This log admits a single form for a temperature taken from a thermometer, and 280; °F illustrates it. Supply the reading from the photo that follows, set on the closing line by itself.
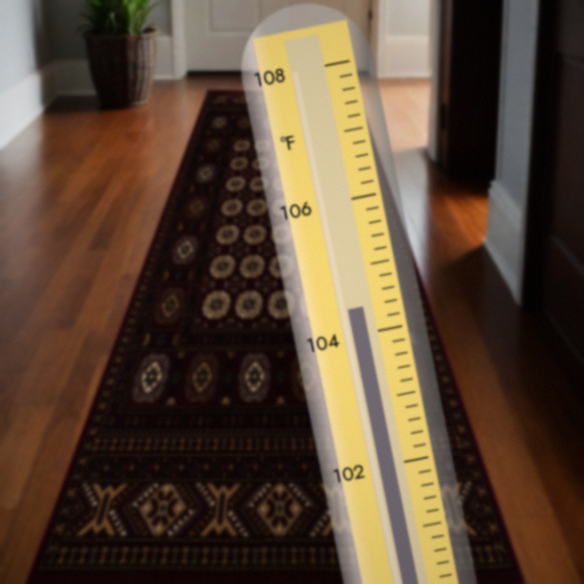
104.4; °F
